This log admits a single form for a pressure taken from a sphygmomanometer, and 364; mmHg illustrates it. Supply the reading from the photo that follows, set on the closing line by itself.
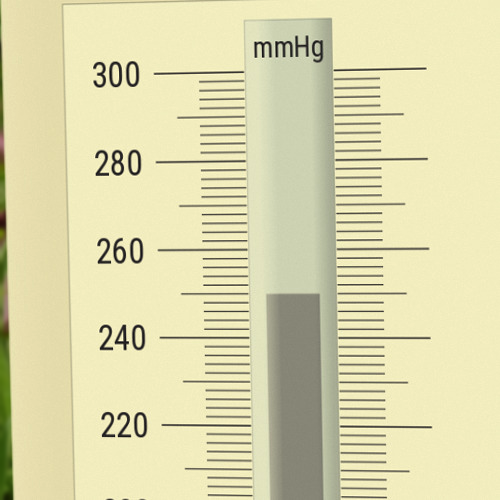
250; mmHg
